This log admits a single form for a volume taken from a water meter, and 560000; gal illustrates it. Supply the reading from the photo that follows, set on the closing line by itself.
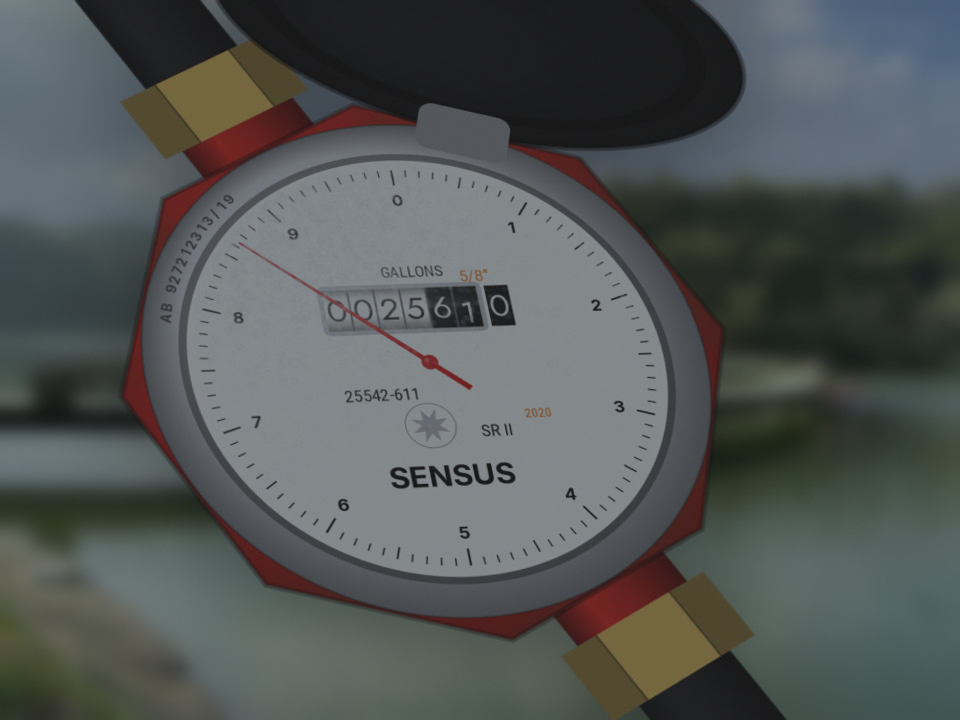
25608.6; gal
